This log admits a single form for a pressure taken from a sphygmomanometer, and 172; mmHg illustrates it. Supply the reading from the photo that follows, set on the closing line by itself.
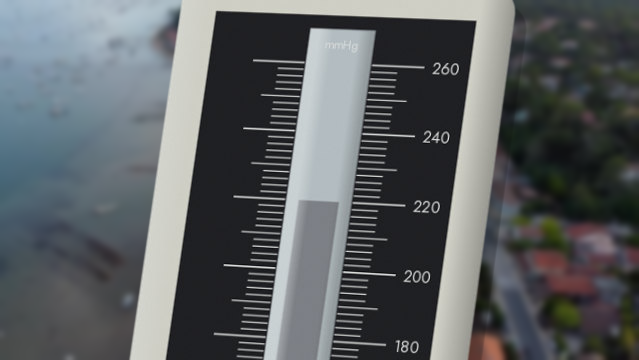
220; mmHg
